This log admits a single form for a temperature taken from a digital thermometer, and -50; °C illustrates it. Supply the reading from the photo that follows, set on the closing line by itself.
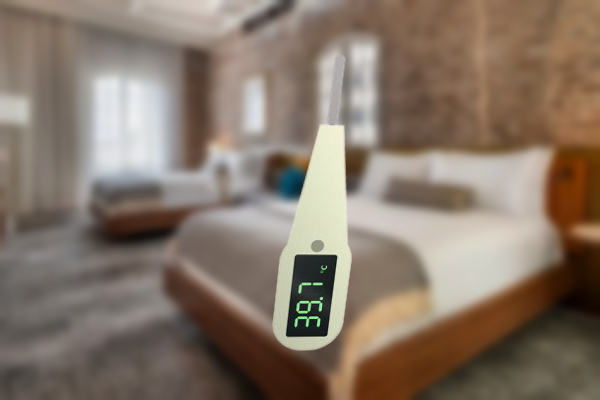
39.7; °C
